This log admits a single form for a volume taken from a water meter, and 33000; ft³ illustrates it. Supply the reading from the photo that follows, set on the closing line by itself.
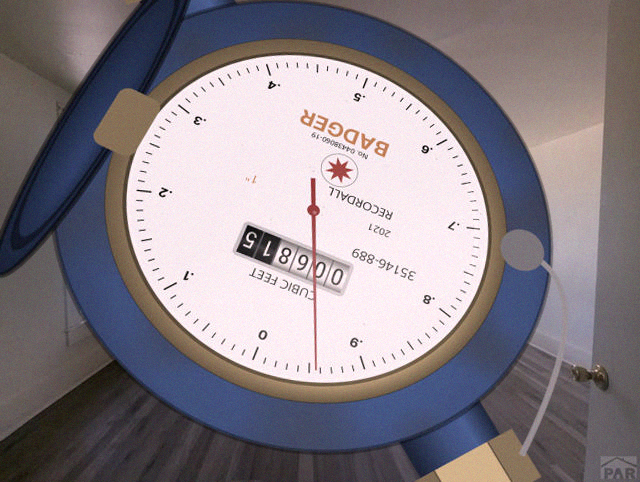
6814.94; ft³
